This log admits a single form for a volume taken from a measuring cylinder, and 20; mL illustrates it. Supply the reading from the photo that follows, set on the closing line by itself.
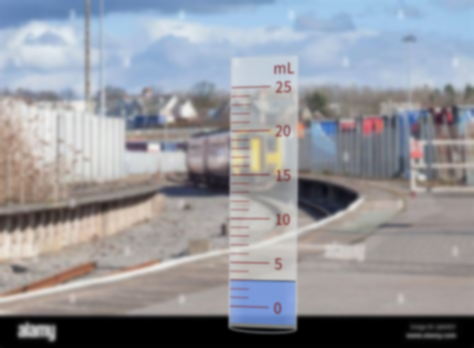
3; mL
